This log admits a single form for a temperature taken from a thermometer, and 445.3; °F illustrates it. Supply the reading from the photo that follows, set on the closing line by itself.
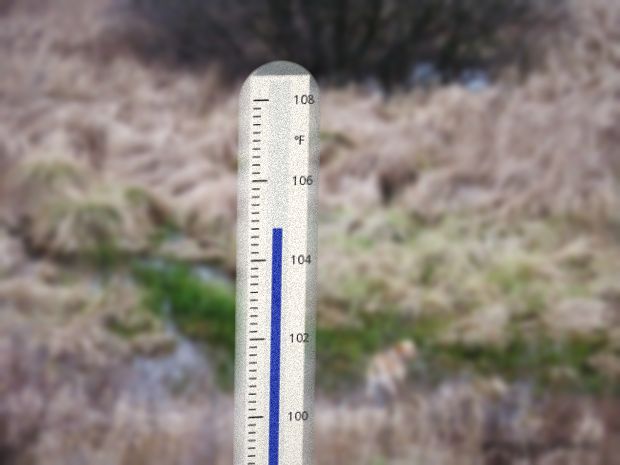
104.8; °F
